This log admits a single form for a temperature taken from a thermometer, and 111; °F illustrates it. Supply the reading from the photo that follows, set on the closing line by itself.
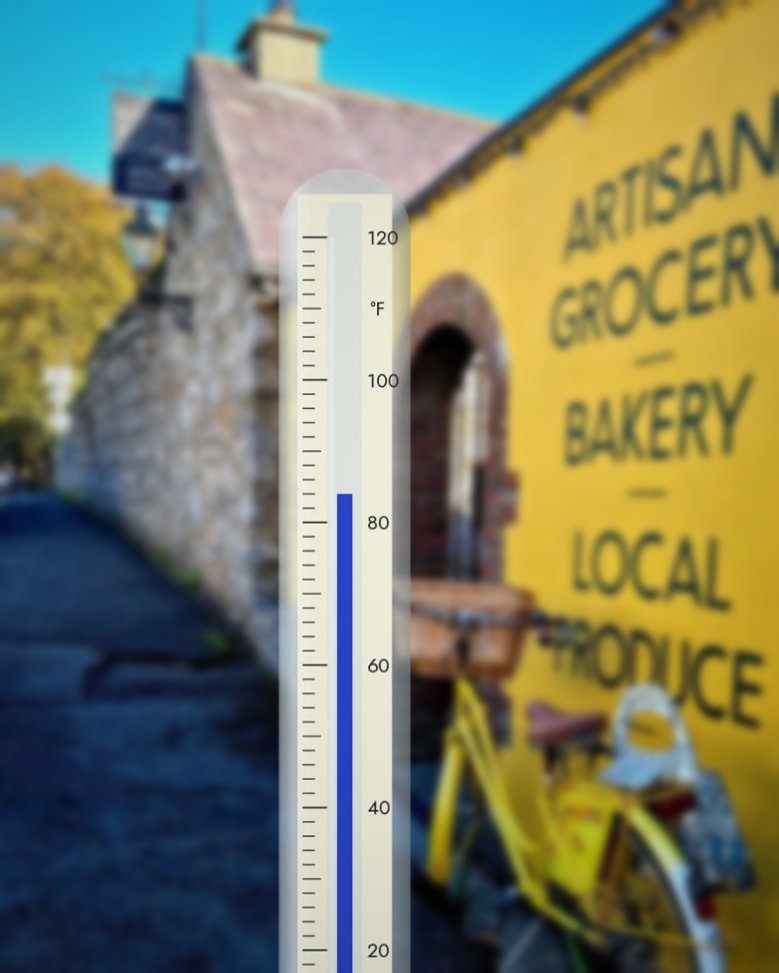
84; °F
